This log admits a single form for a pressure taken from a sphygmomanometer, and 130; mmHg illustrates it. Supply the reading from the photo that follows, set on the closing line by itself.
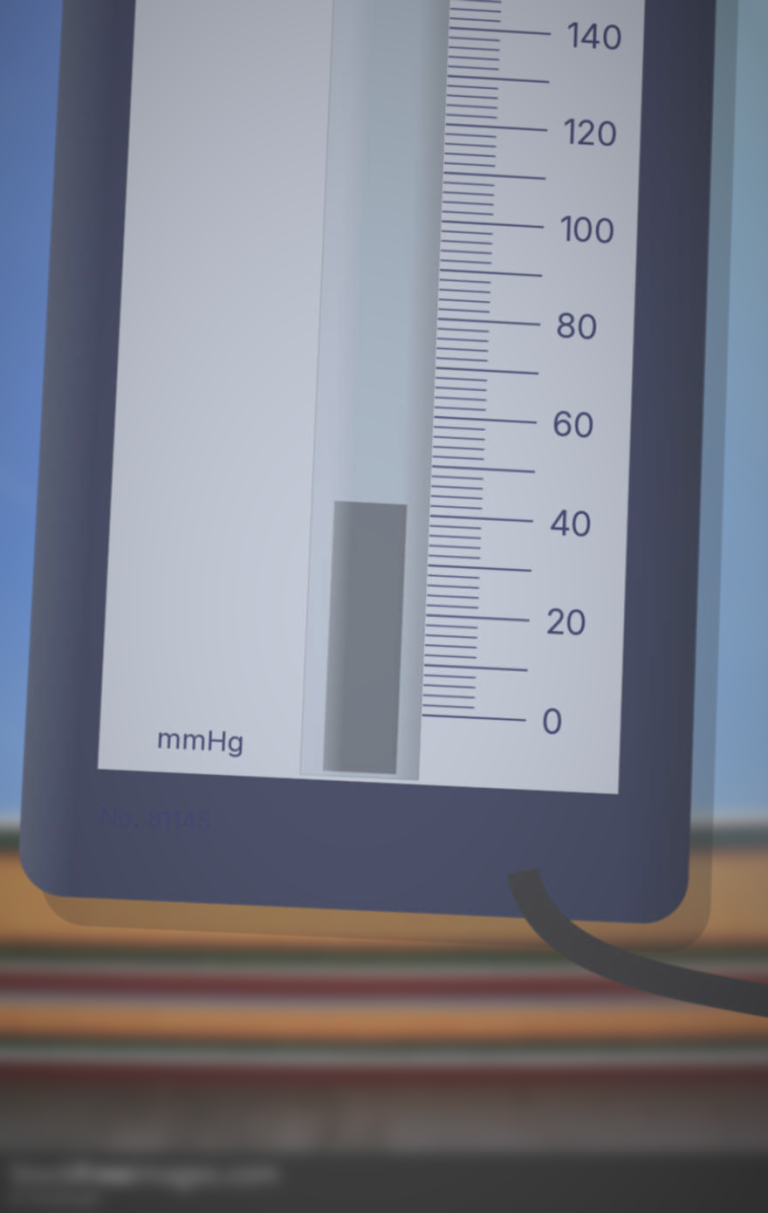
42; mmHg
